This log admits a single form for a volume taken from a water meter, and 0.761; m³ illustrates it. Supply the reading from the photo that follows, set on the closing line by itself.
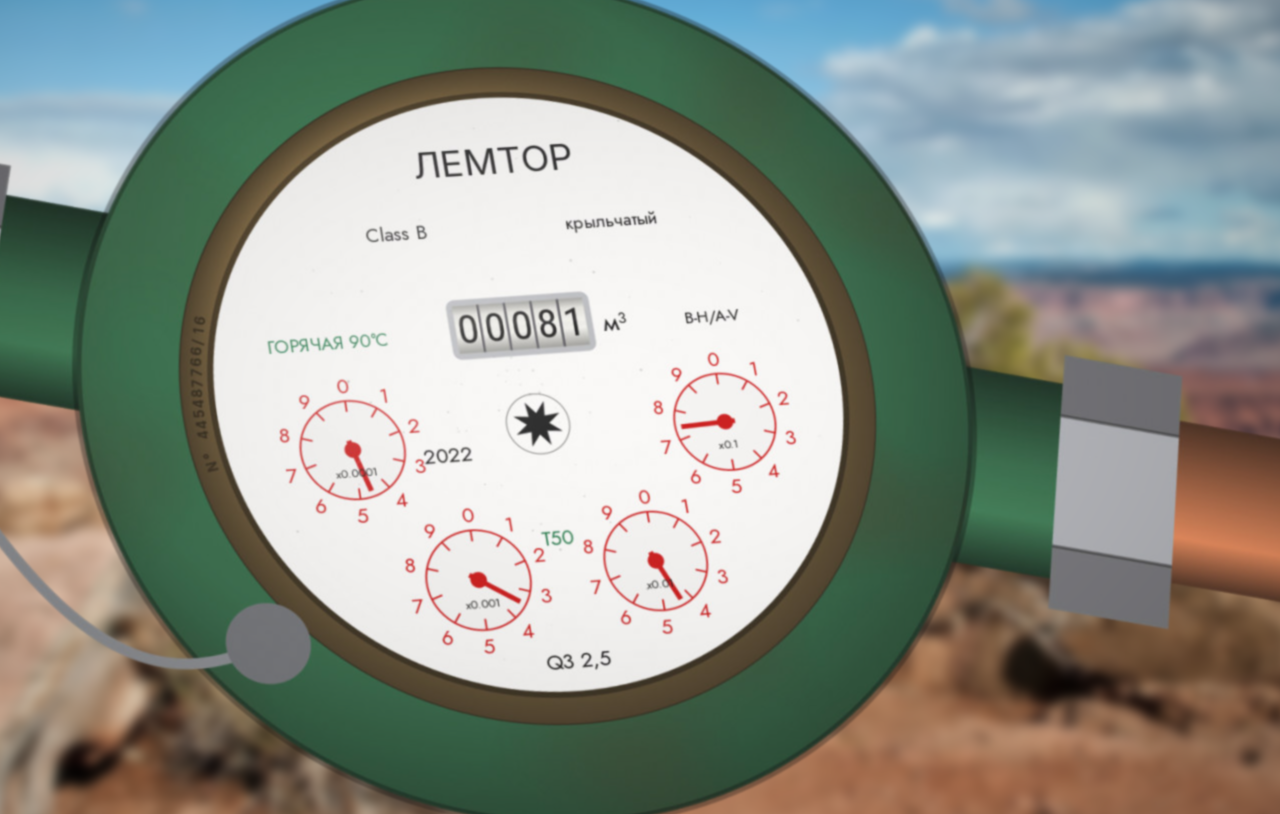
81.7434; m³
